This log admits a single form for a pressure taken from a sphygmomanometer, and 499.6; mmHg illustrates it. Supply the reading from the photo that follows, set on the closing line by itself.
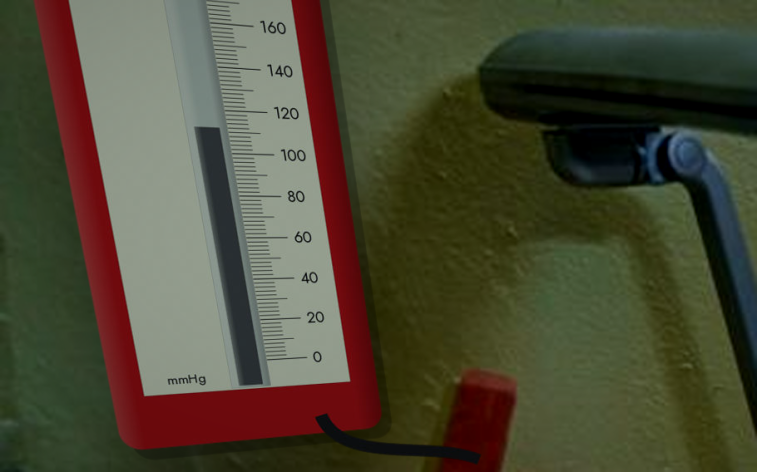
112; mmHg
